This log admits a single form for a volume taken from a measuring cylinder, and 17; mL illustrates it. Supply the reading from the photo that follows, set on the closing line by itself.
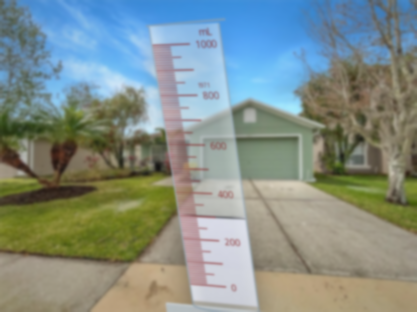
300; mL
